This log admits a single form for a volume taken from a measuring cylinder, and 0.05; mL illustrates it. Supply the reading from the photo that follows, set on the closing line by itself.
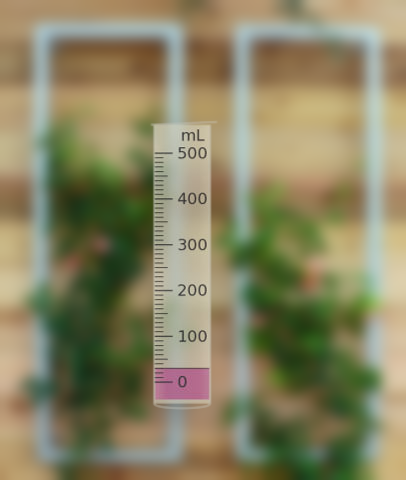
30; mL
